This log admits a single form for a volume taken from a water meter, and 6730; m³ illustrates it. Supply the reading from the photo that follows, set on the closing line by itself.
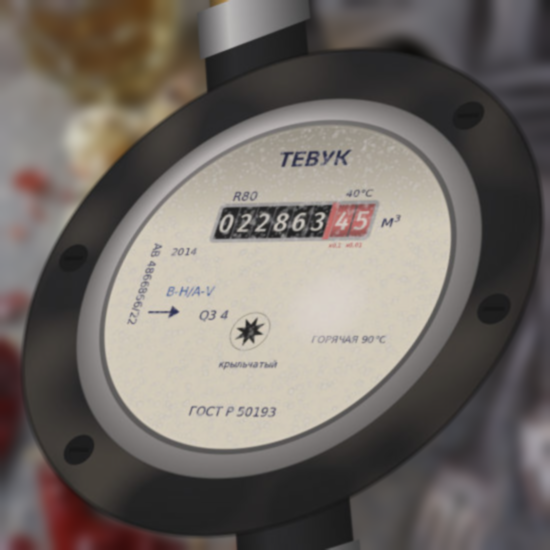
22863.45; m³
